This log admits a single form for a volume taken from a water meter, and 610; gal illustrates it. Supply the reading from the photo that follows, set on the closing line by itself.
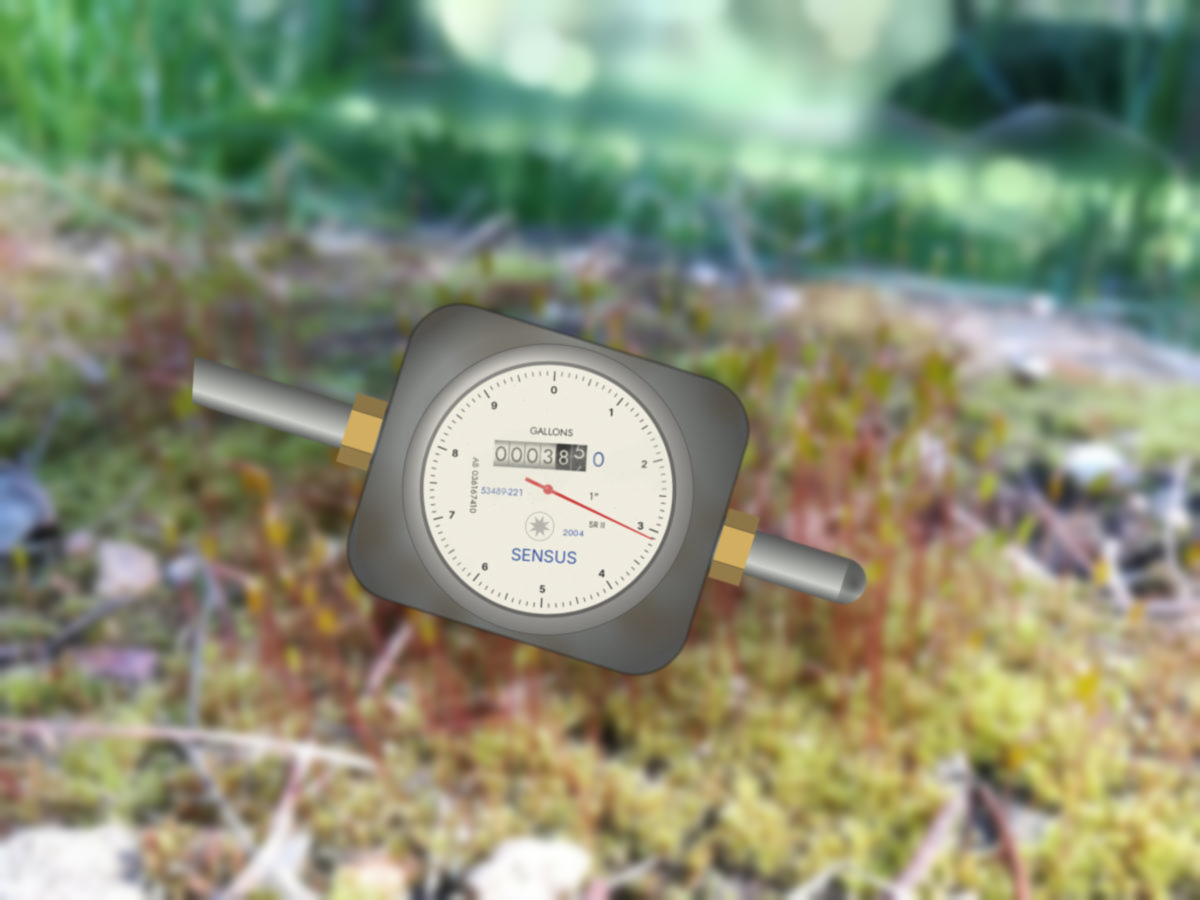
3853.1; gal
